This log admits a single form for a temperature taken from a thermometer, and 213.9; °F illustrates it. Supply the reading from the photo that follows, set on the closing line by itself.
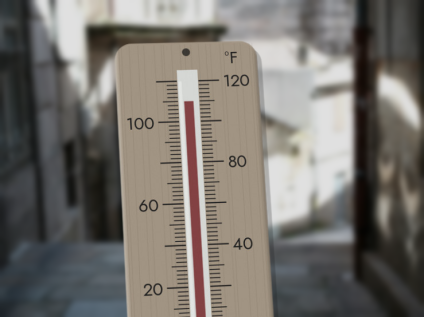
110; °F
